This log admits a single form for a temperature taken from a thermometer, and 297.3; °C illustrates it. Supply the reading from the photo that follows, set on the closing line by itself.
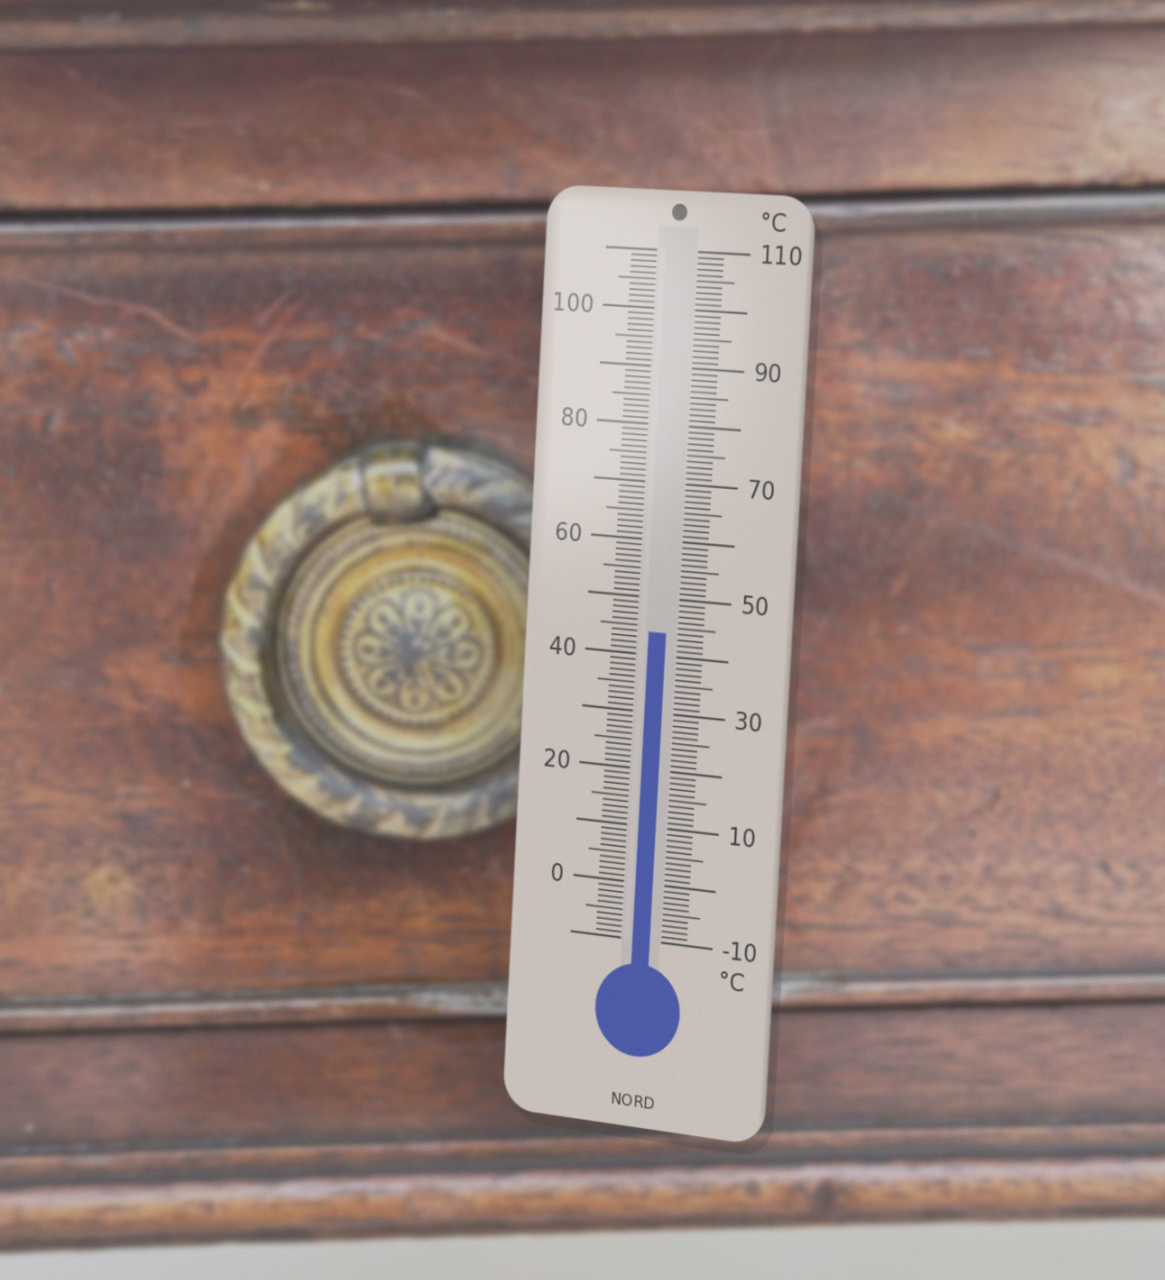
44; °C
